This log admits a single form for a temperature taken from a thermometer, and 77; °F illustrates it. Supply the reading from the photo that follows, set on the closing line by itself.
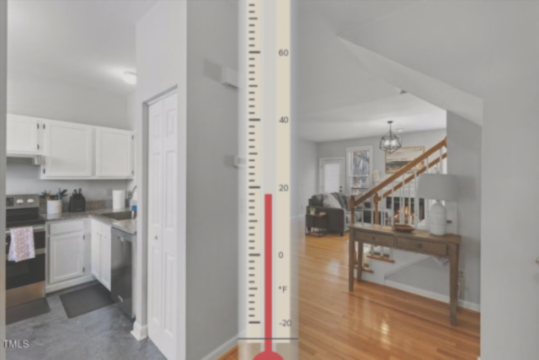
18; °F
